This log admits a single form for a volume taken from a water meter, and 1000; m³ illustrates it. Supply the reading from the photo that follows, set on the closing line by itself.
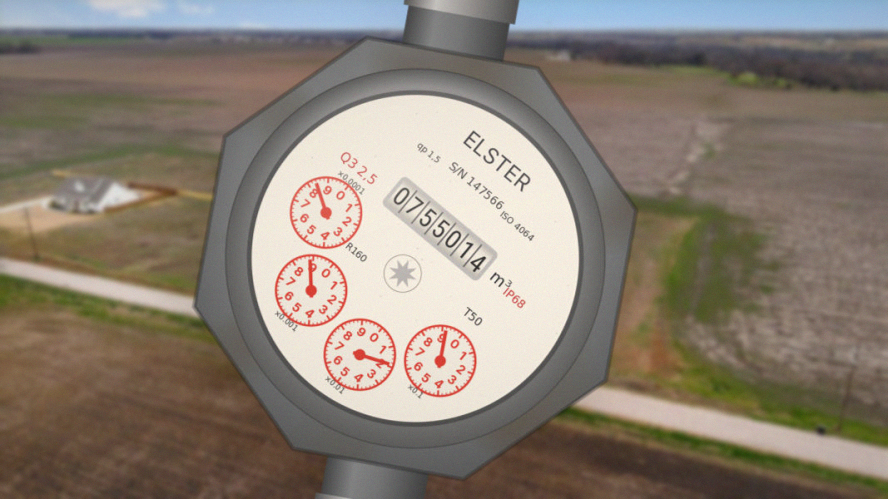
755013.9188; m³
